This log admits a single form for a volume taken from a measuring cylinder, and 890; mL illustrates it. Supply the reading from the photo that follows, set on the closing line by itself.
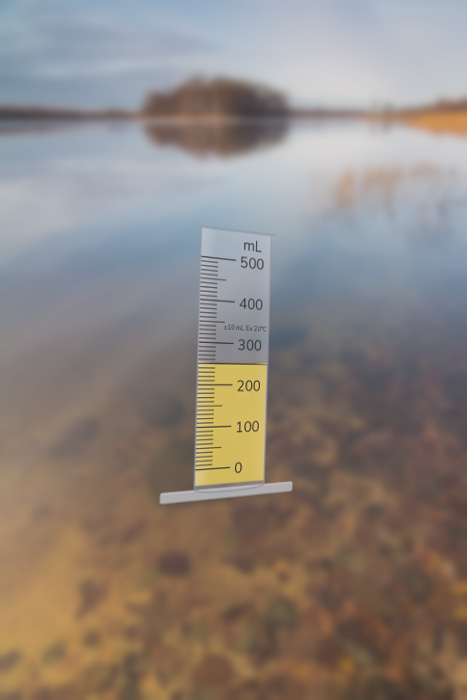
250; mL
